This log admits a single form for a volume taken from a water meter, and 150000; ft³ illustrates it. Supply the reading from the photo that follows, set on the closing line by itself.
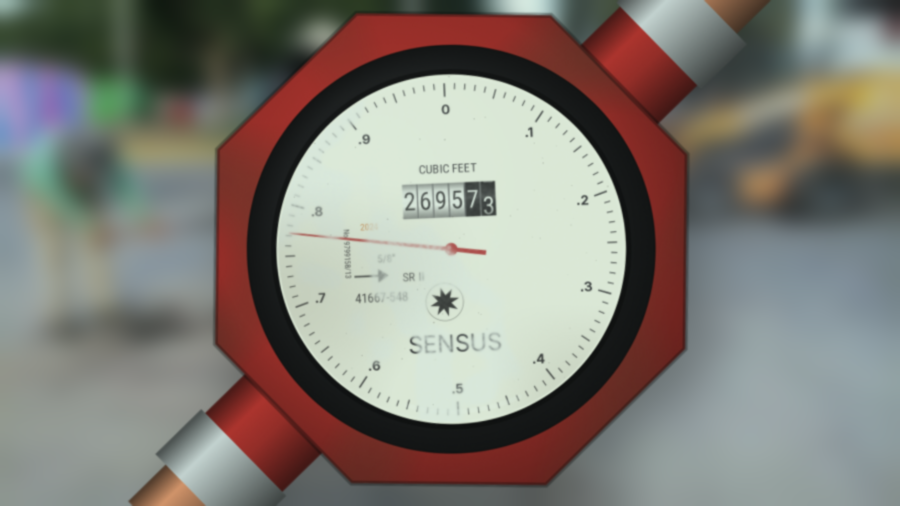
269572.77; ft³
